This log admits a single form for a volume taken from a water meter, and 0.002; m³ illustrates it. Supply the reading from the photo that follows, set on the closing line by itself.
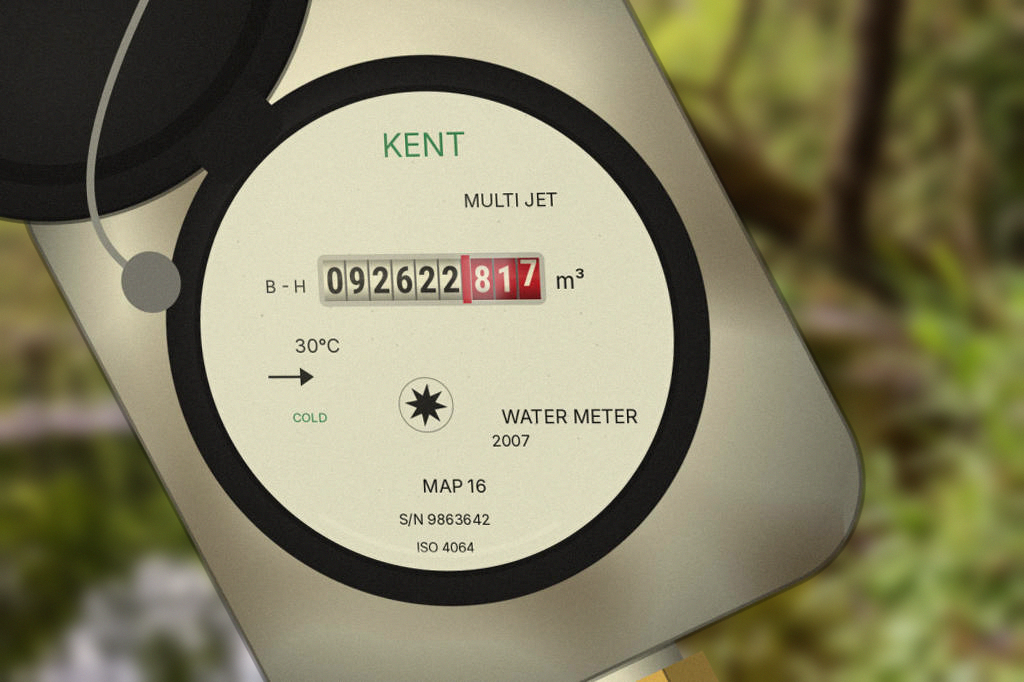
92622.817; m³
